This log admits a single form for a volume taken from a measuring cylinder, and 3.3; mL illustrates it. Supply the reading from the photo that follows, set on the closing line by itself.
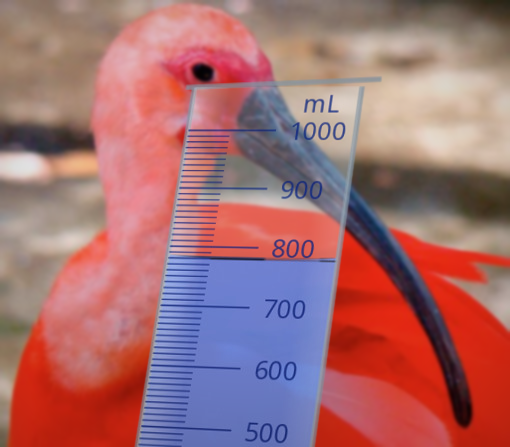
780; mL
